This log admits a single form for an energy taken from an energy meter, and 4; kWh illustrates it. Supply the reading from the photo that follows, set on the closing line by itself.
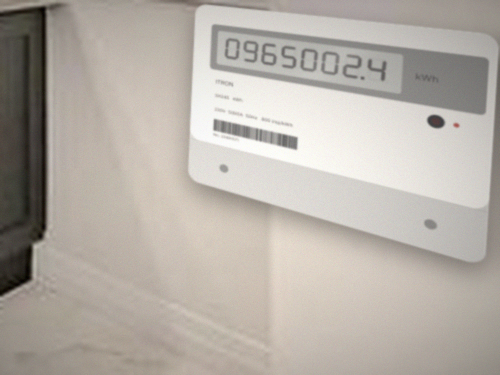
965002.4; kWh
